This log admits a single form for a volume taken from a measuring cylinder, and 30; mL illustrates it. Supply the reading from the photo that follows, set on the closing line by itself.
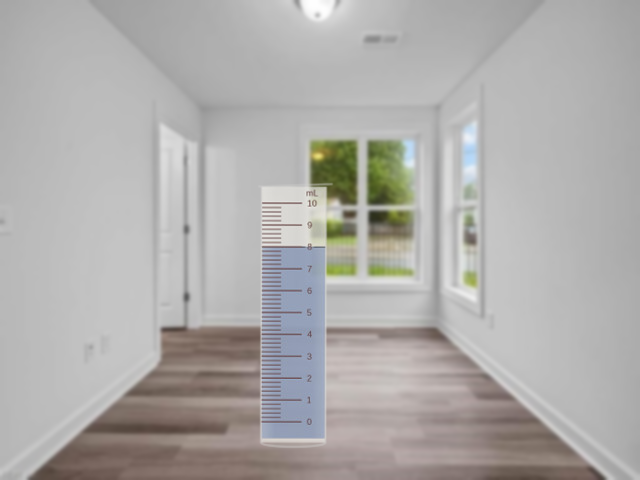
8; mL
